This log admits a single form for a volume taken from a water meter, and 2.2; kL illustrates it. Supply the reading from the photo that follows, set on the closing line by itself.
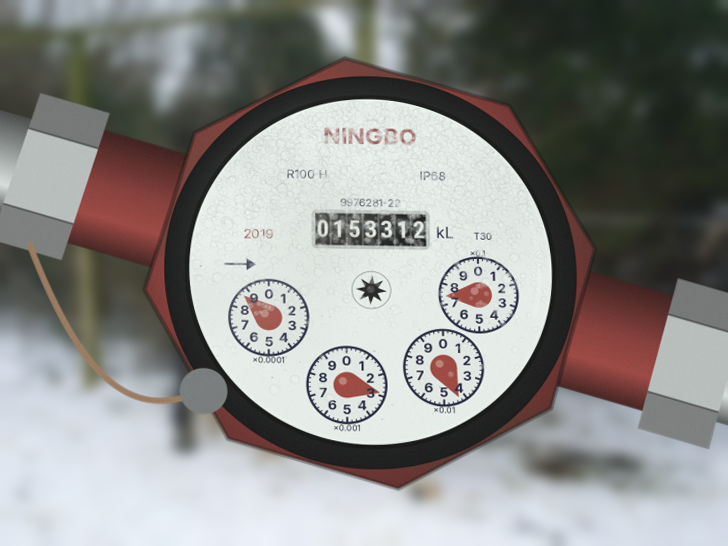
153312.7428; kL
